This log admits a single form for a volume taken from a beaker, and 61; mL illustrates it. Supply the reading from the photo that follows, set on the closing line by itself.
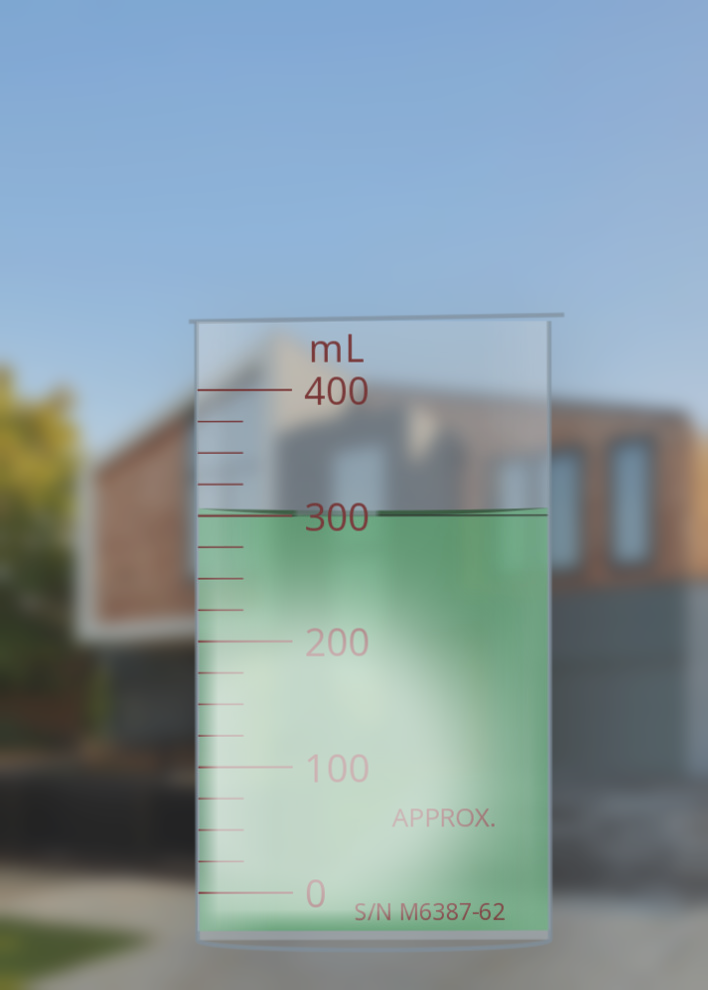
300; mL
